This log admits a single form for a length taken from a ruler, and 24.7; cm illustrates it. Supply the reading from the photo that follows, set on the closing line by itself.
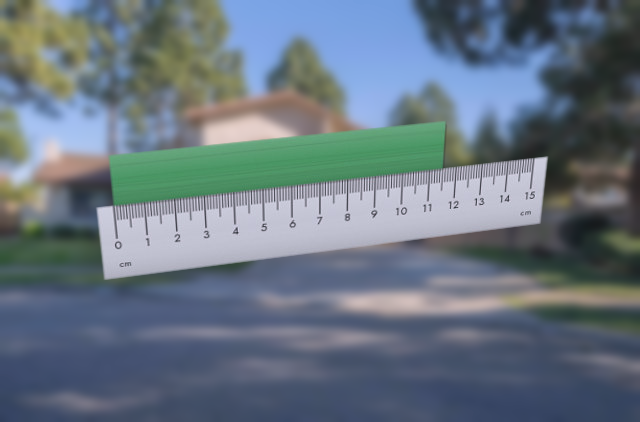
11.5; cm
